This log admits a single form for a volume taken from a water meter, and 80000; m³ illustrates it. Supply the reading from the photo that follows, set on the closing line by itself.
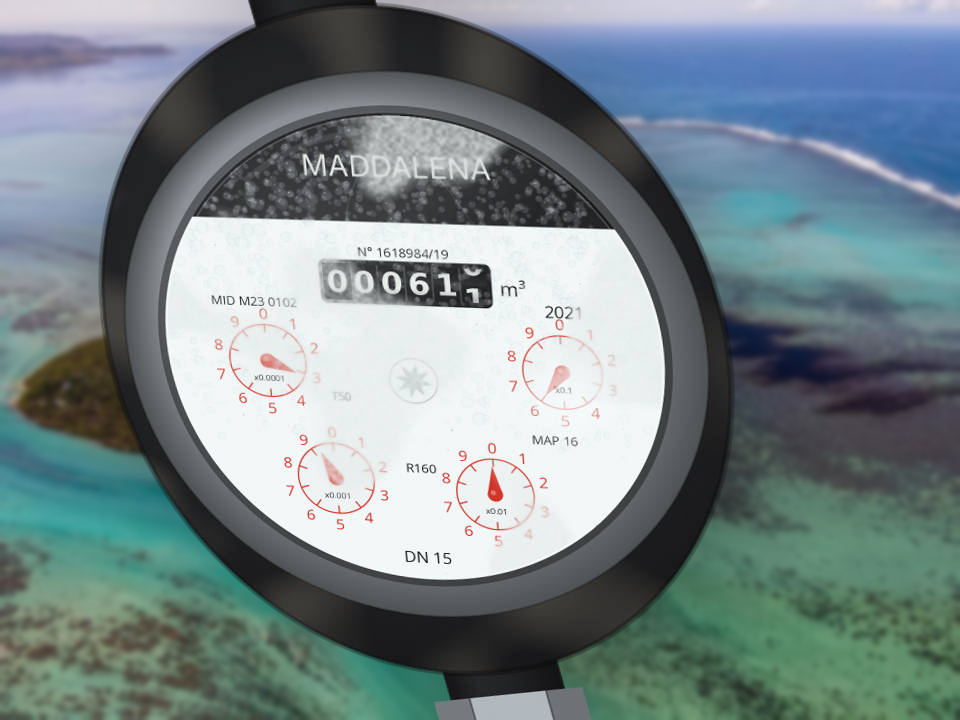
610.5993; m³
